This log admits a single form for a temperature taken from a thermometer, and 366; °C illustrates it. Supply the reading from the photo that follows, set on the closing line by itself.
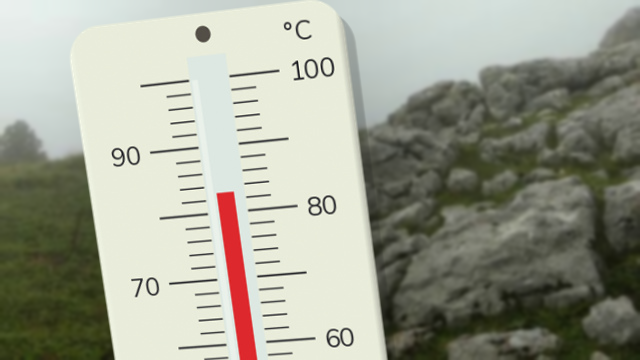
83; °C
